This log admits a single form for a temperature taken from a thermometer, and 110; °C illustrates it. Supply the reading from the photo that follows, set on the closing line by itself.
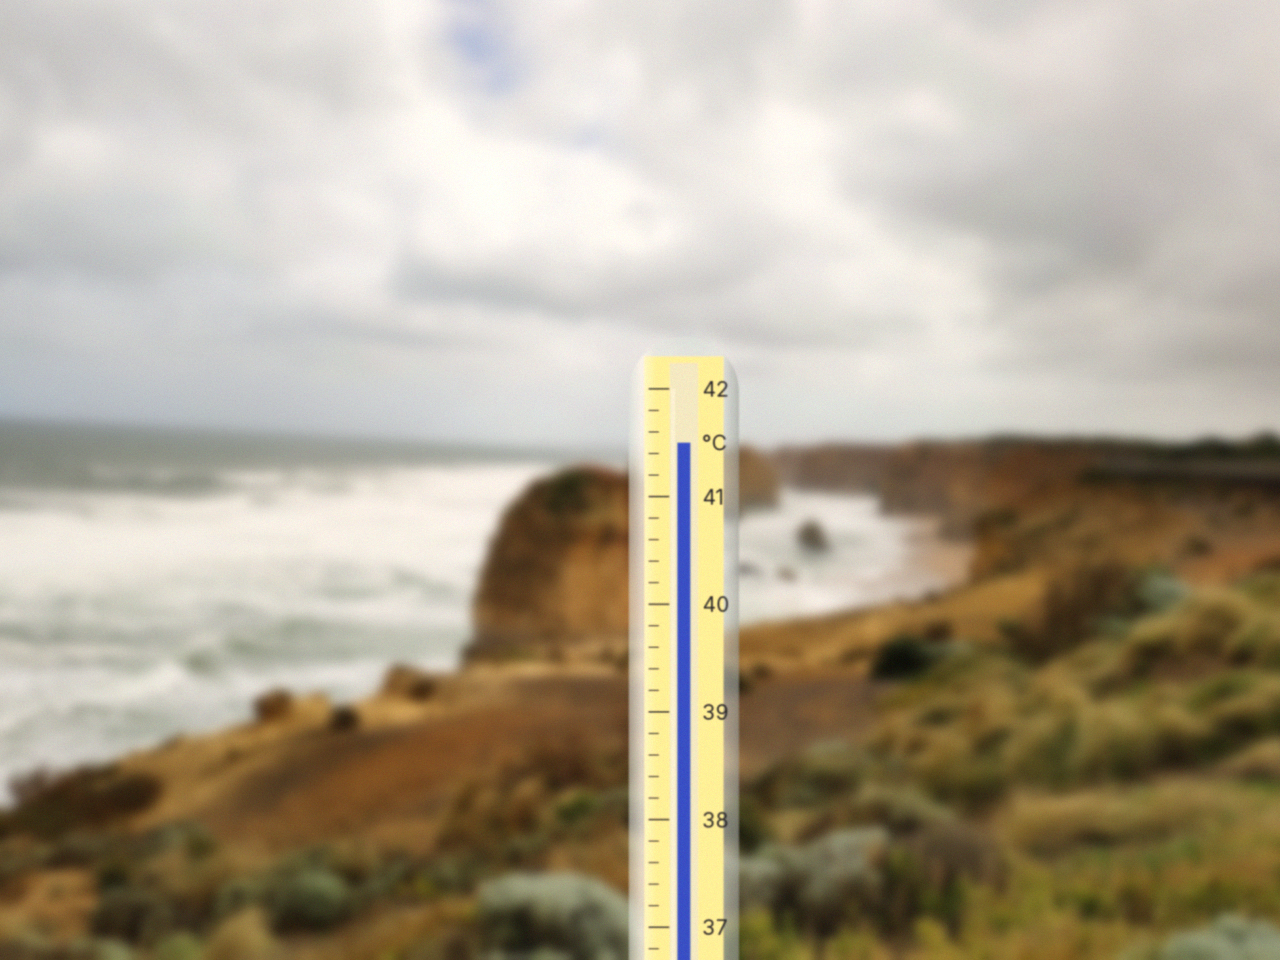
41.5; °C
